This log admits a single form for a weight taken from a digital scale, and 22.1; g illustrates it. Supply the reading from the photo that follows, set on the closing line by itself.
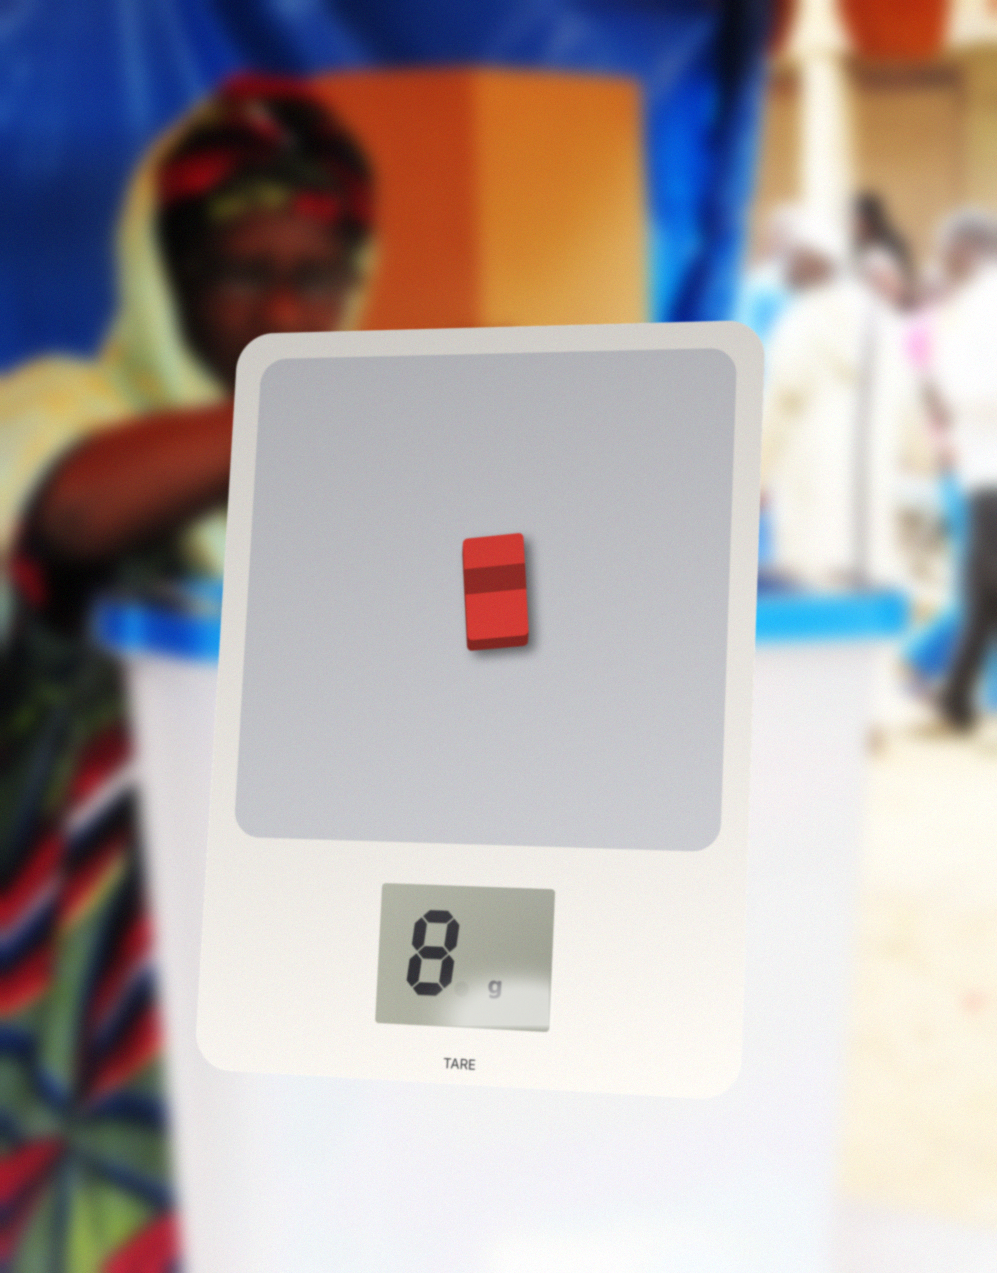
8; g
